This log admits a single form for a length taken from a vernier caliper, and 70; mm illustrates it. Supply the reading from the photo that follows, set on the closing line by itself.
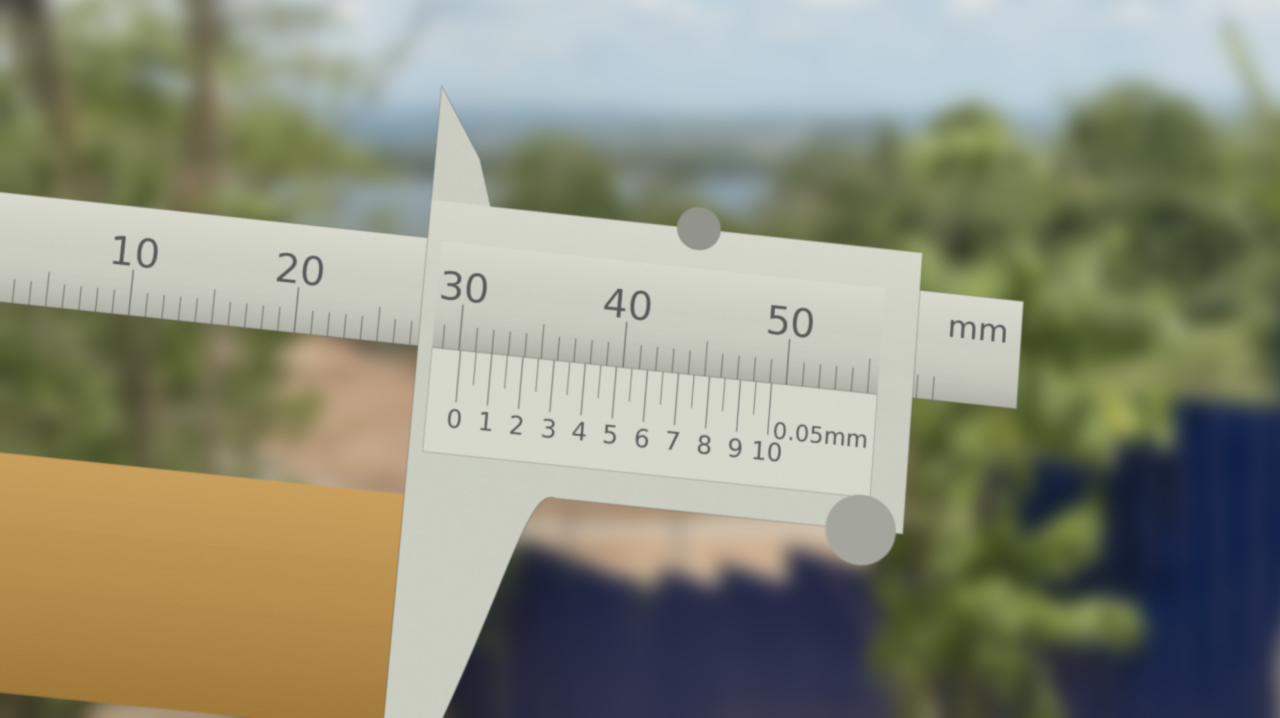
30.1; mm
